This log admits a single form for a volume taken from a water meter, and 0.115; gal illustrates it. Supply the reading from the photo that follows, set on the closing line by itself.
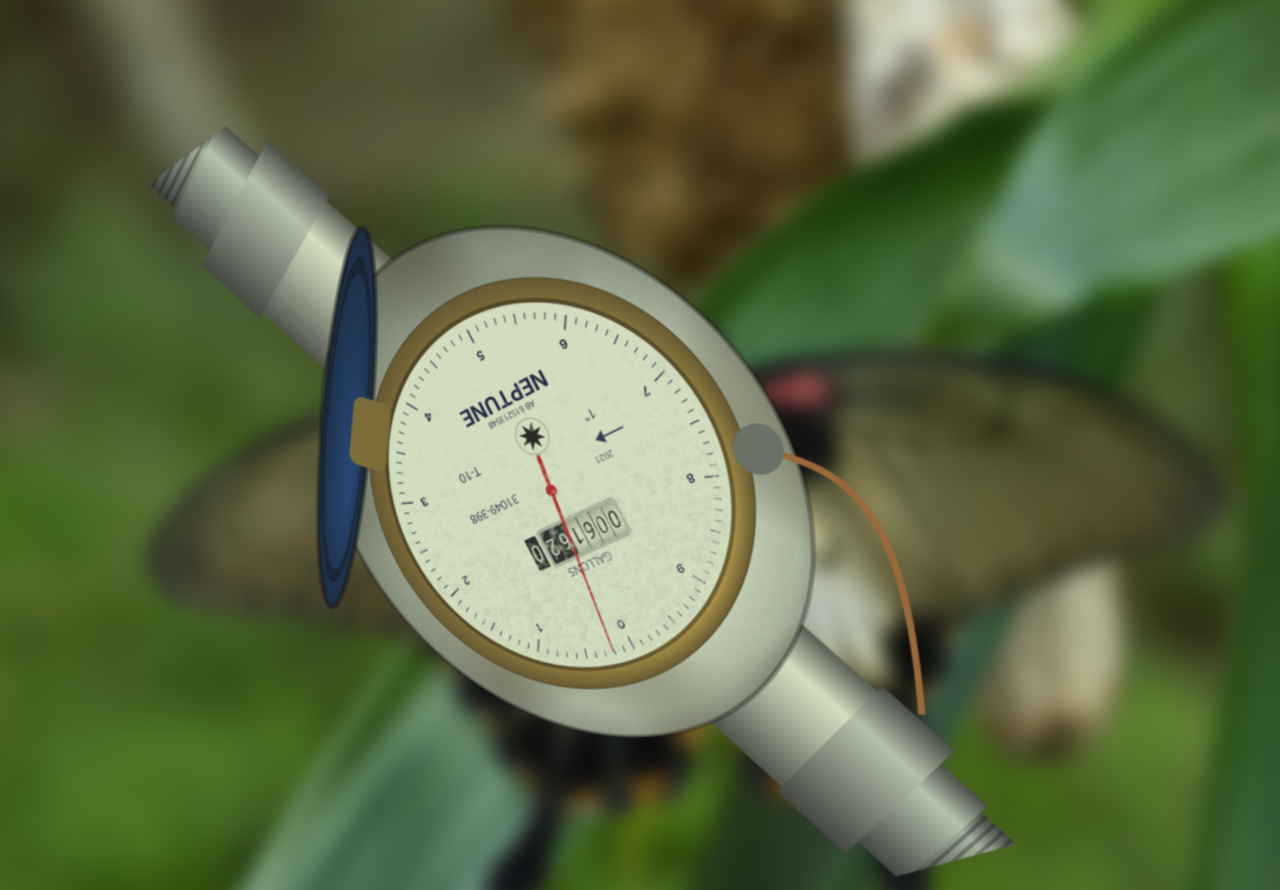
61620.2; gal
